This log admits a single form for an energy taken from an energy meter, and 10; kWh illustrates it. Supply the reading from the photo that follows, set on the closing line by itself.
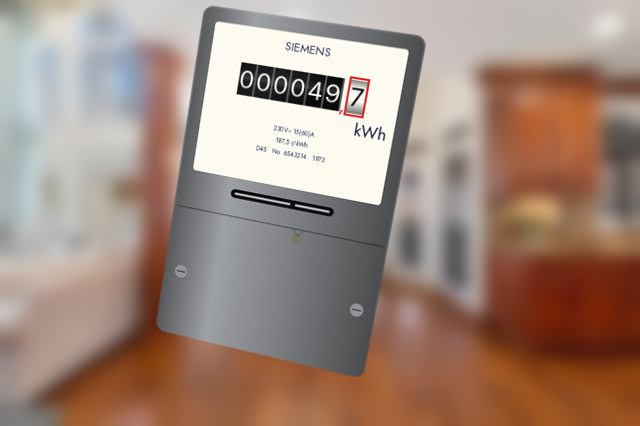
49.7; kWh
